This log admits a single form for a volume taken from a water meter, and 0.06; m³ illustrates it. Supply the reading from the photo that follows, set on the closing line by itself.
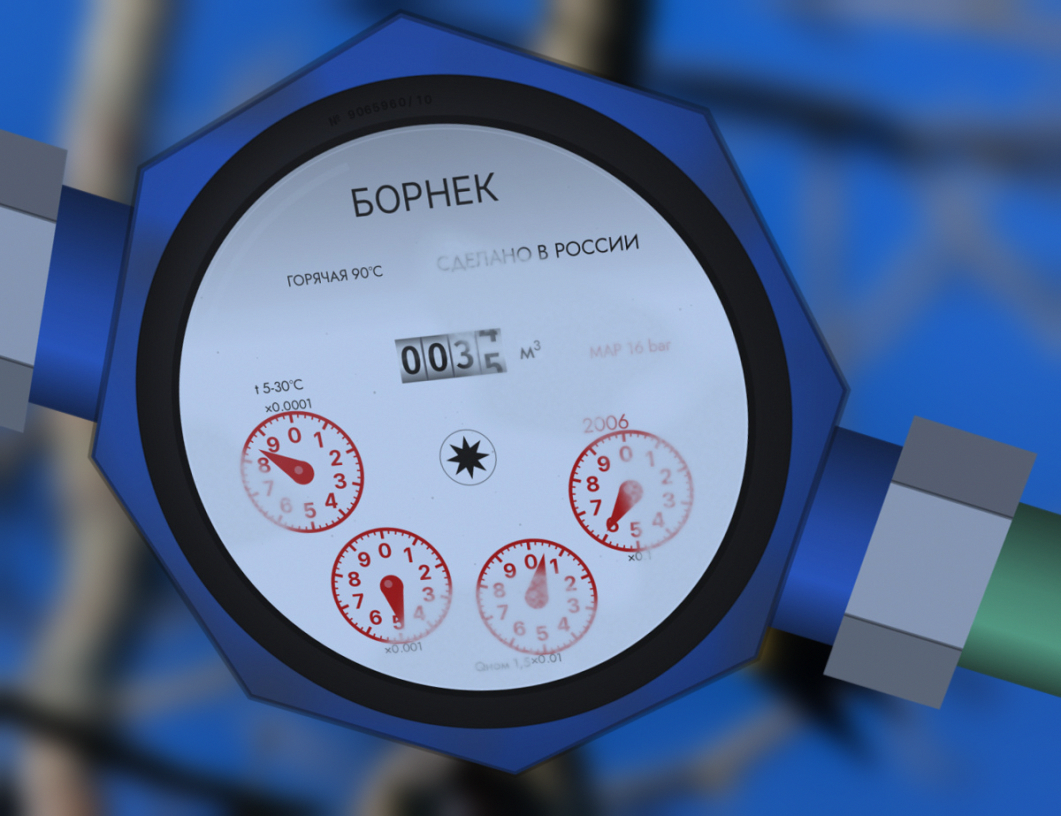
34.6048; m³
